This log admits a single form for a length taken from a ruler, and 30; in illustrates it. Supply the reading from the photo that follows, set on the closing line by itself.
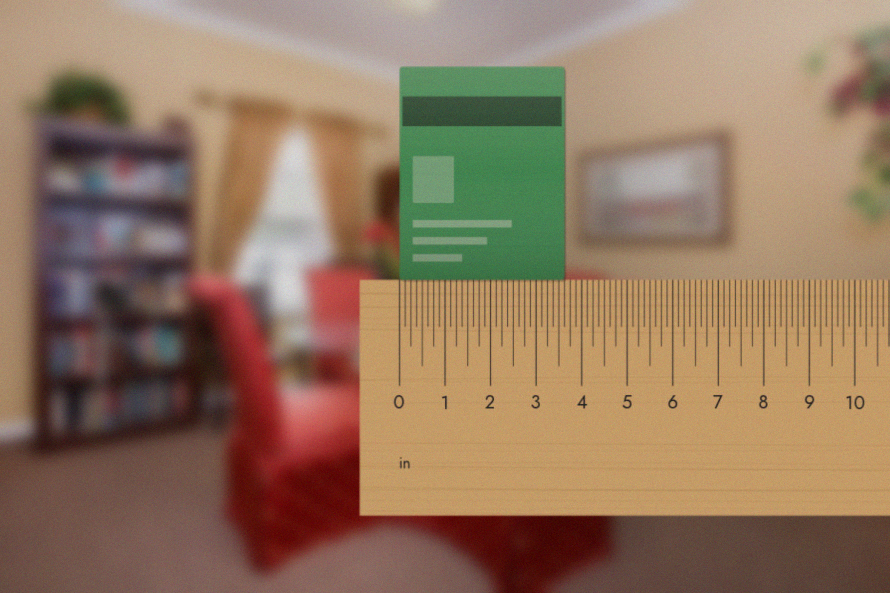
3.625; in
